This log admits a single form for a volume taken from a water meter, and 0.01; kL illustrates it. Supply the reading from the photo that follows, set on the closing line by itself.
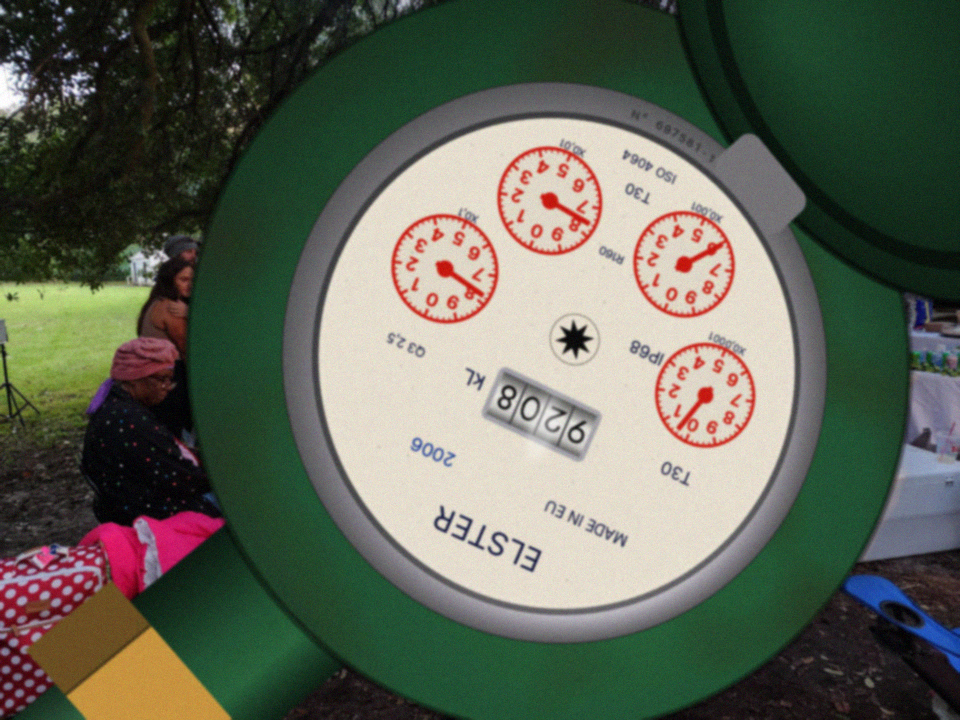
9208.7760; kL
